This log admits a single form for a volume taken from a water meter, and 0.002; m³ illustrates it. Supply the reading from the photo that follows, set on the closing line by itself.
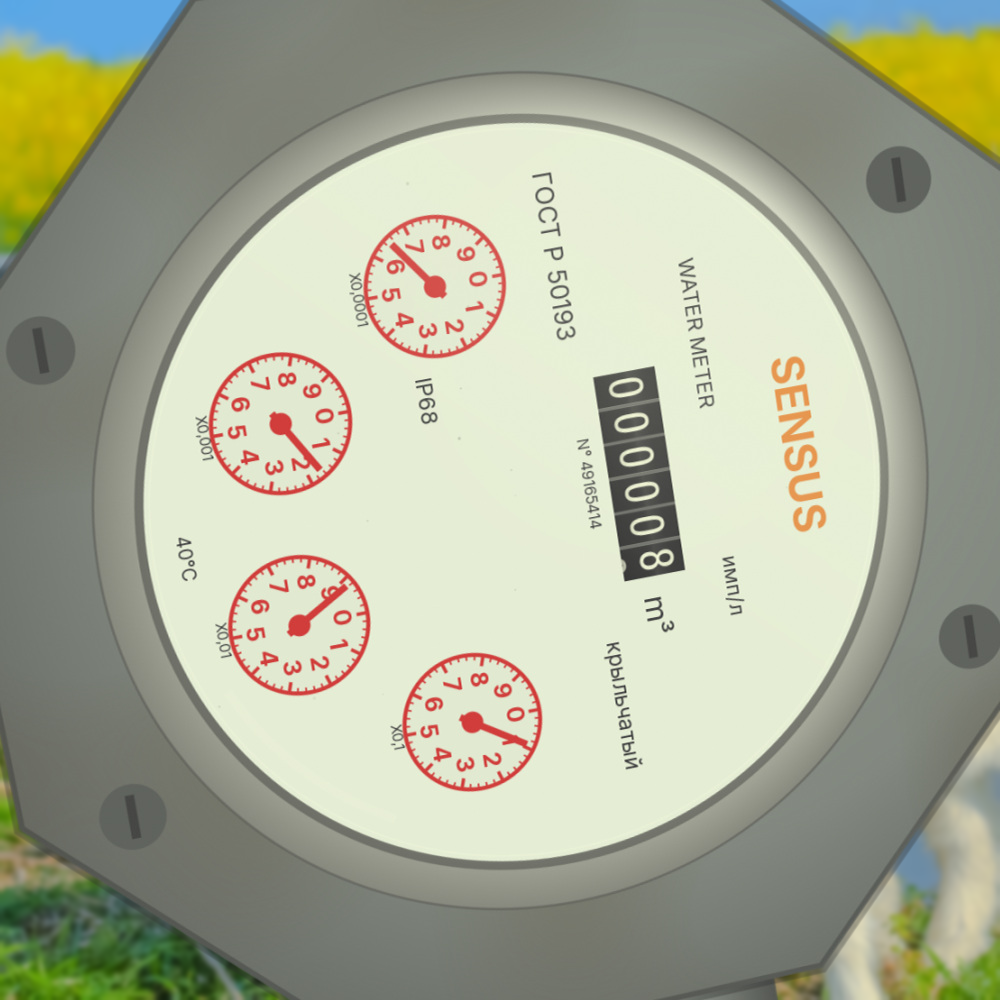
8.0916; m³
